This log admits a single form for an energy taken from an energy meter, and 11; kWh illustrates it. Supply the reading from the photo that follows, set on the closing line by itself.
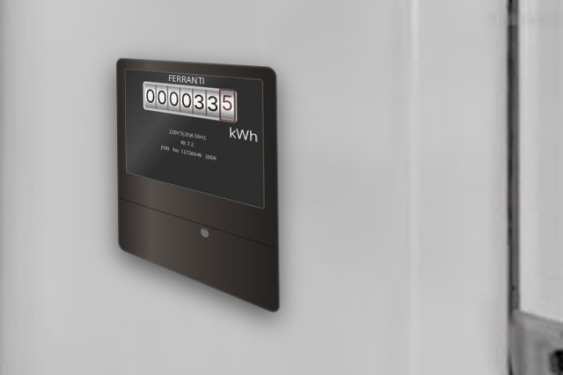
33.5; kWh
